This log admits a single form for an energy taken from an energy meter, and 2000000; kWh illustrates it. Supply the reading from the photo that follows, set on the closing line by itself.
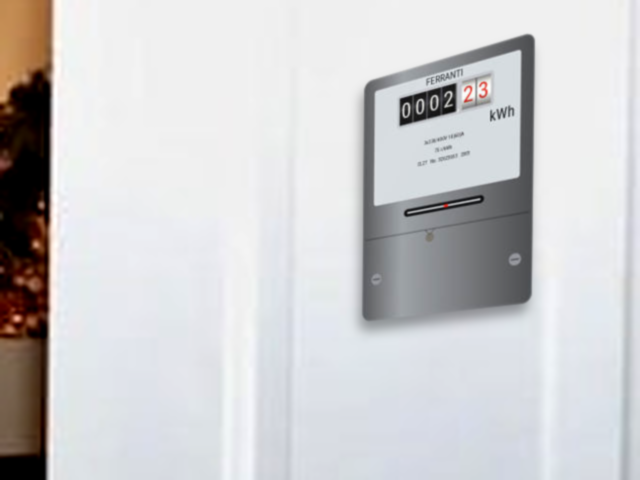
2.23; kWh
